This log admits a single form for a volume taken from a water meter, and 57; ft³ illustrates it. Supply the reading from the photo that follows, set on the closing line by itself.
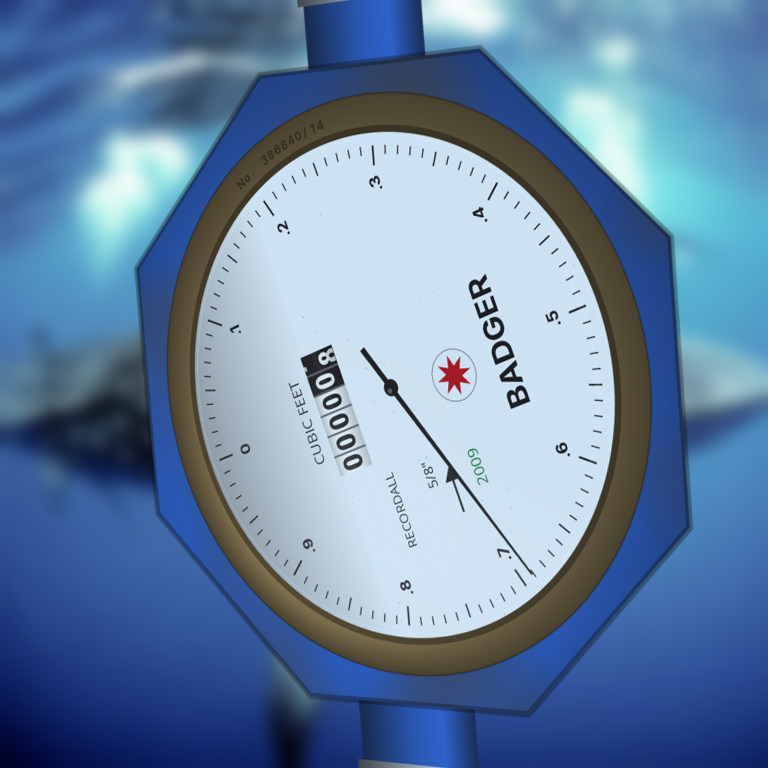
7.69; ft³
